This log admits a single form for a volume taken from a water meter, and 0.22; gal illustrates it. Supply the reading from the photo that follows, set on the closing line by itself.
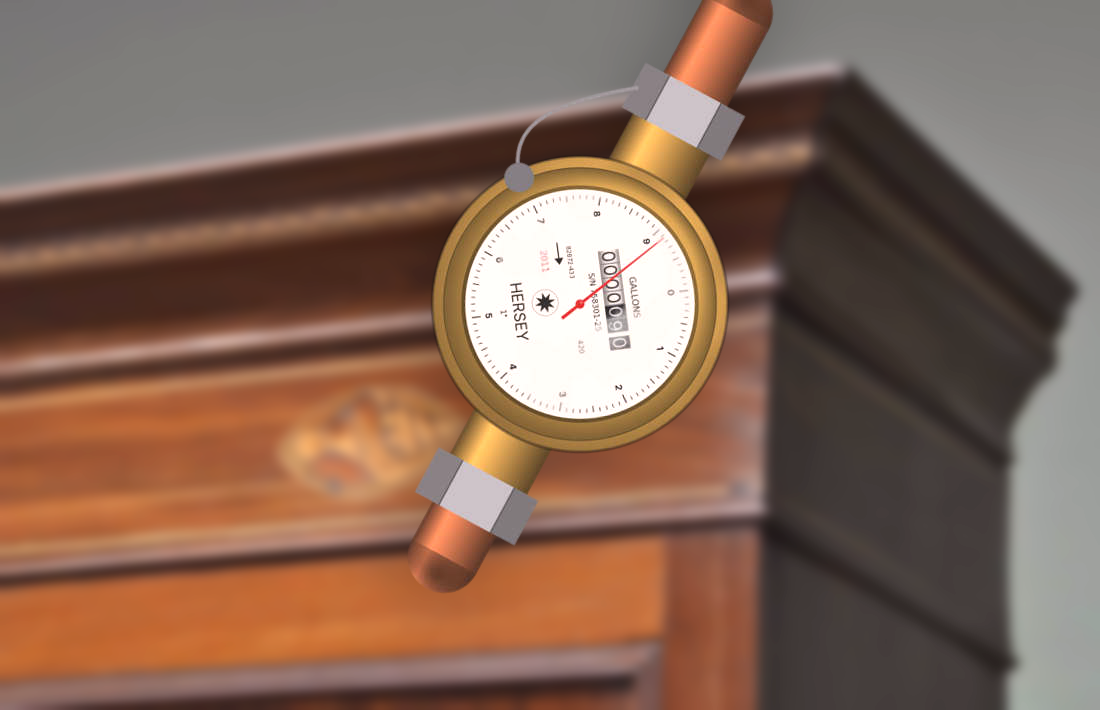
89.1; gal
